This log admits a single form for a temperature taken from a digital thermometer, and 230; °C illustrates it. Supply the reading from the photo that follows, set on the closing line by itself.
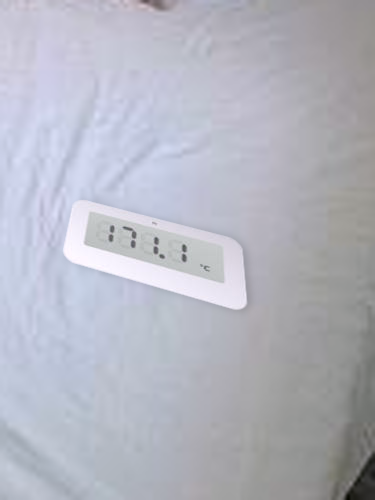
171.1; °C
